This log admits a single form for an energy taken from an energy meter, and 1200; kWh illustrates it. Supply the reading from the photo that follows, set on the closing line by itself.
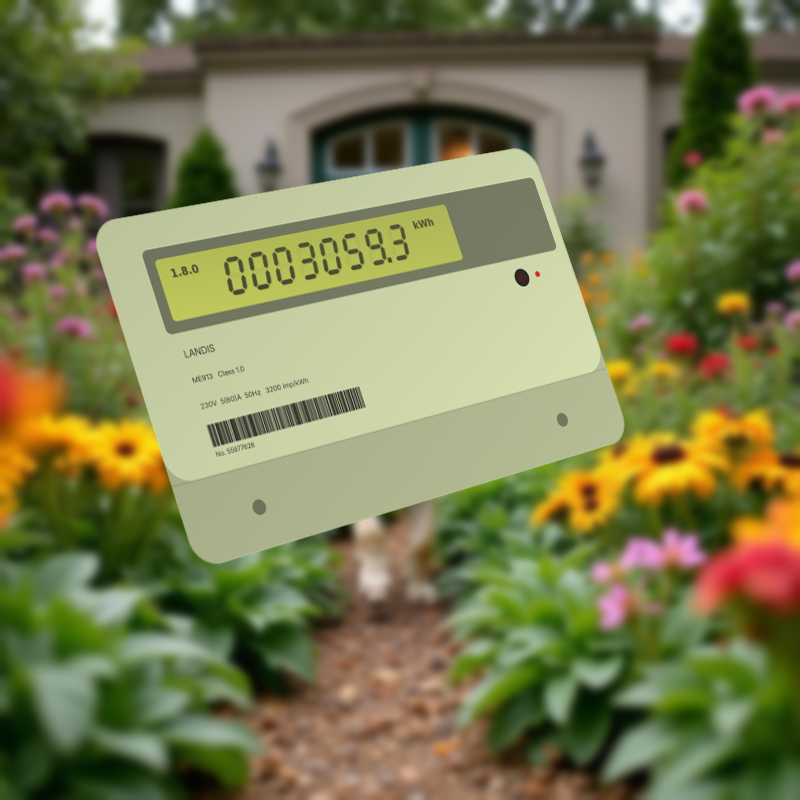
3059.3; kWh
